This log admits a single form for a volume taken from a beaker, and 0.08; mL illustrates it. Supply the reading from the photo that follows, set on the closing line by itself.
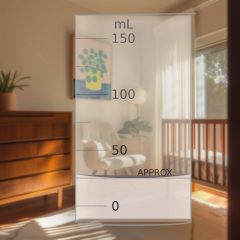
25; mL
